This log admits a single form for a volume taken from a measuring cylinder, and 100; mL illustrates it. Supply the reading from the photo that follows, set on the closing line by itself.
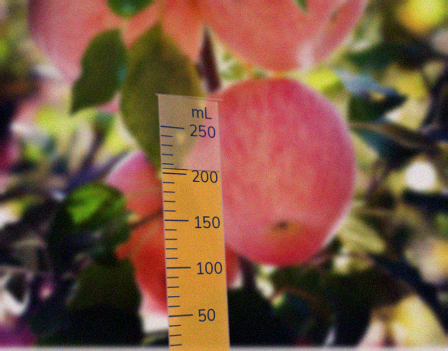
205; mL
